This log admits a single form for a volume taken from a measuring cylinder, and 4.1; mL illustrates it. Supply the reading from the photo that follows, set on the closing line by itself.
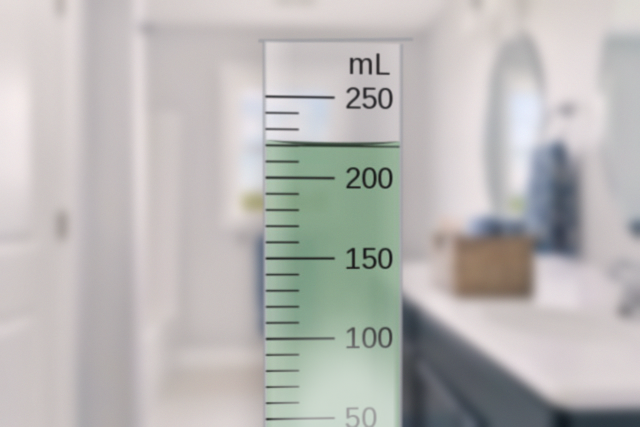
220; mL
